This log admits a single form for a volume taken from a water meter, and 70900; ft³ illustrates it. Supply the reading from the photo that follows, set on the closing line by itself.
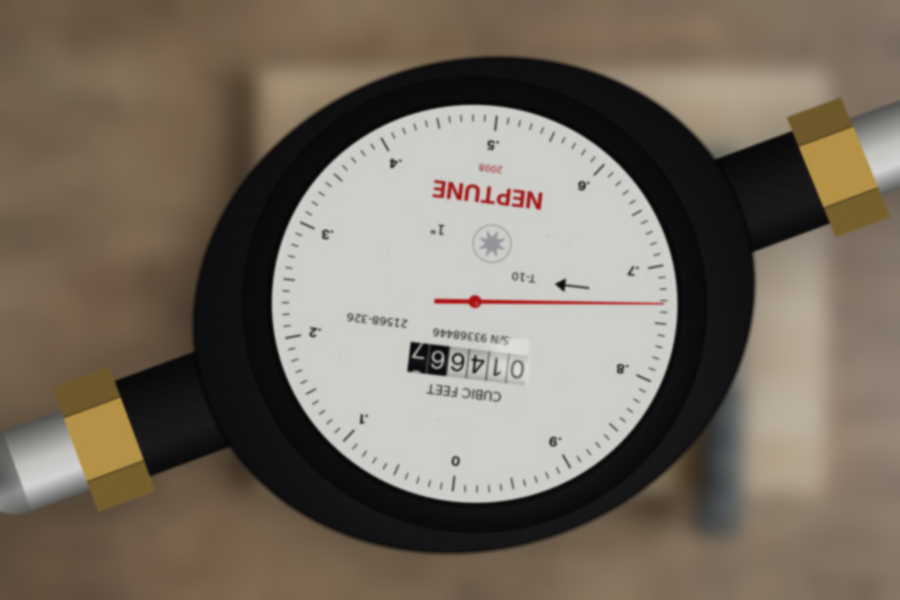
14666.73; ft³
